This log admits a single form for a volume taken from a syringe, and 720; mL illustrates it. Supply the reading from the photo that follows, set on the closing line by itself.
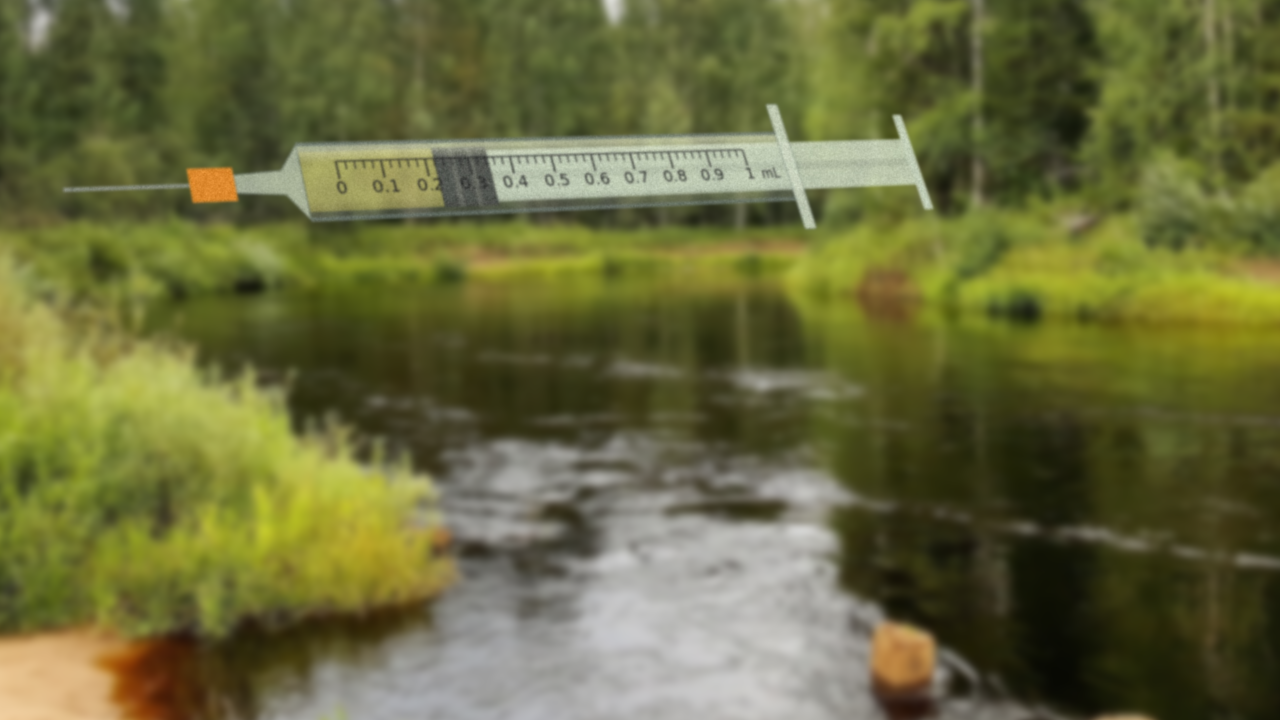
0.22; mL
